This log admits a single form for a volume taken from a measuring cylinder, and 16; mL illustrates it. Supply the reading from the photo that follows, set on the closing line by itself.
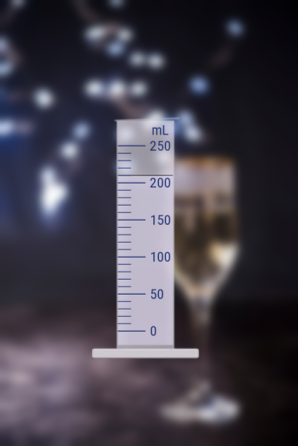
210; mL
